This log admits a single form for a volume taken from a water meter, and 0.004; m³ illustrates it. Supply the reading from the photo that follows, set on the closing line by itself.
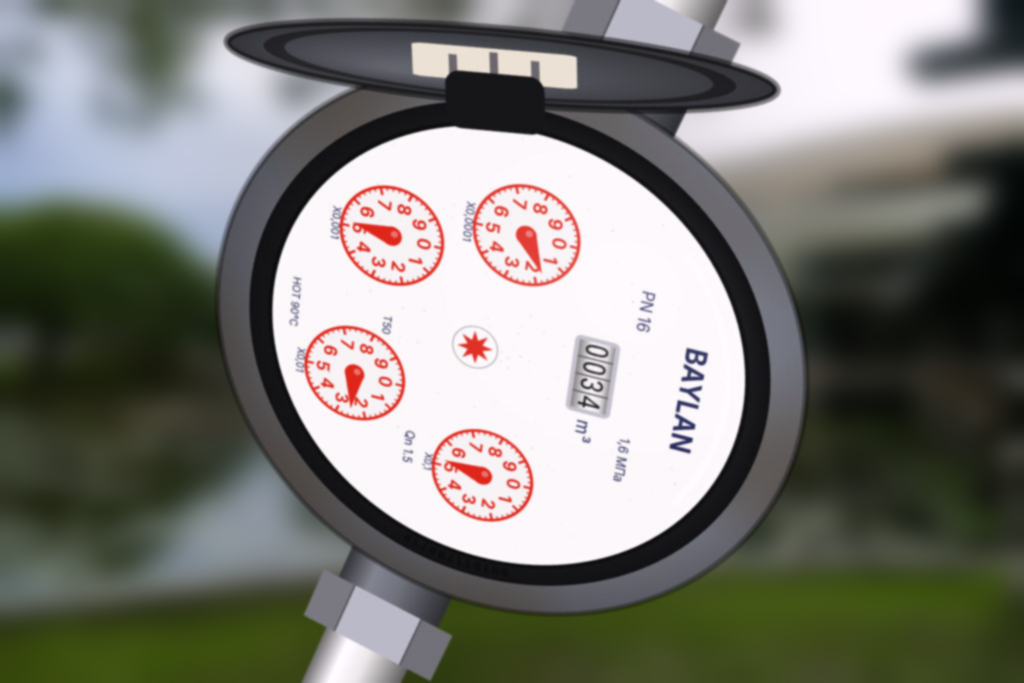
34.5251; m³
